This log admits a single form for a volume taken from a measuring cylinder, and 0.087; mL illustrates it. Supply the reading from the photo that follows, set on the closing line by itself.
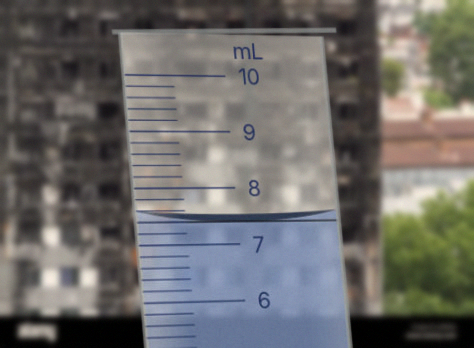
7.4; mL
